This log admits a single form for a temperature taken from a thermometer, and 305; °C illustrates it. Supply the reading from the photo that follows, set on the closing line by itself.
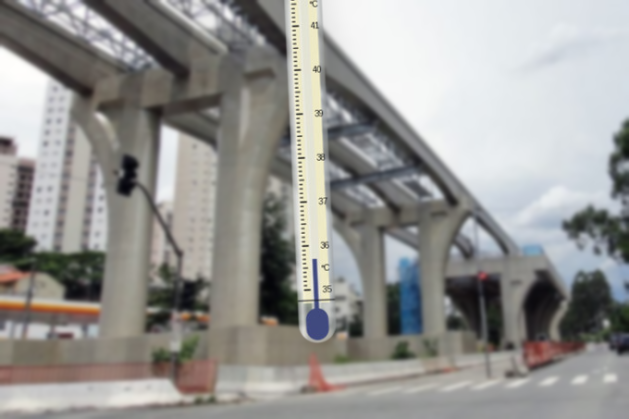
35.7; °C
